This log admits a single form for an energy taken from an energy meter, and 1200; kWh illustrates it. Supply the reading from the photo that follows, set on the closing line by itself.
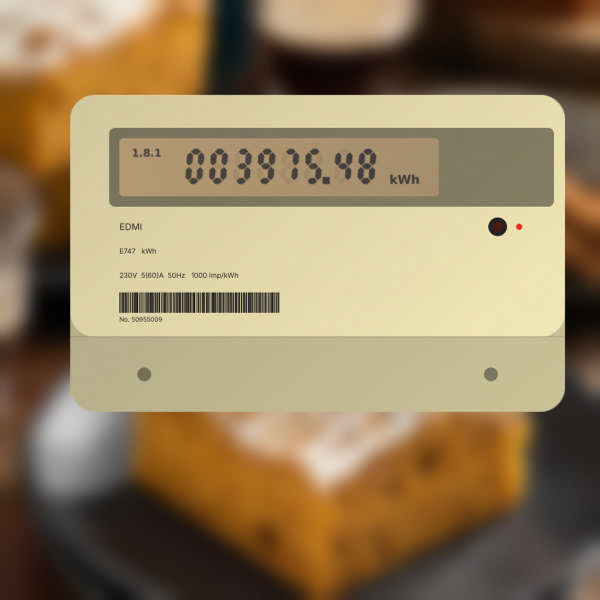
3975.48; kWh
